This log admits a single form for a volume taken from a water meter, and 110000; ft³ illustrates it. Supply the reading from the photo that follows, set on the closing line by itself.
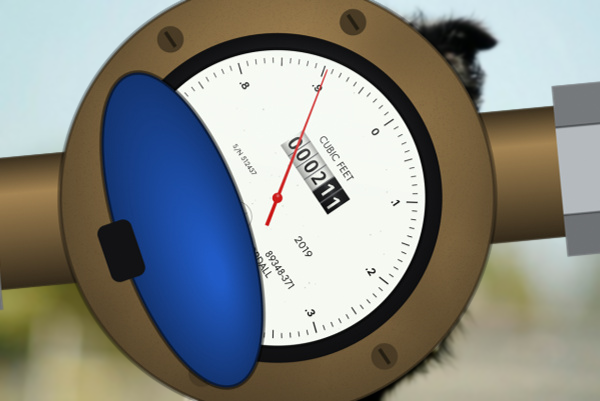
210.90; ft³
